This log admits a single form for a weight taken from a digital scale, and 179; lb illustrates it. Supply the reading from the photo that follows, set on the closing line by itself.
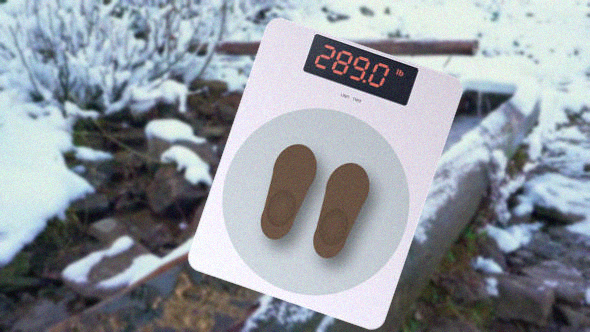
289.0; lb
